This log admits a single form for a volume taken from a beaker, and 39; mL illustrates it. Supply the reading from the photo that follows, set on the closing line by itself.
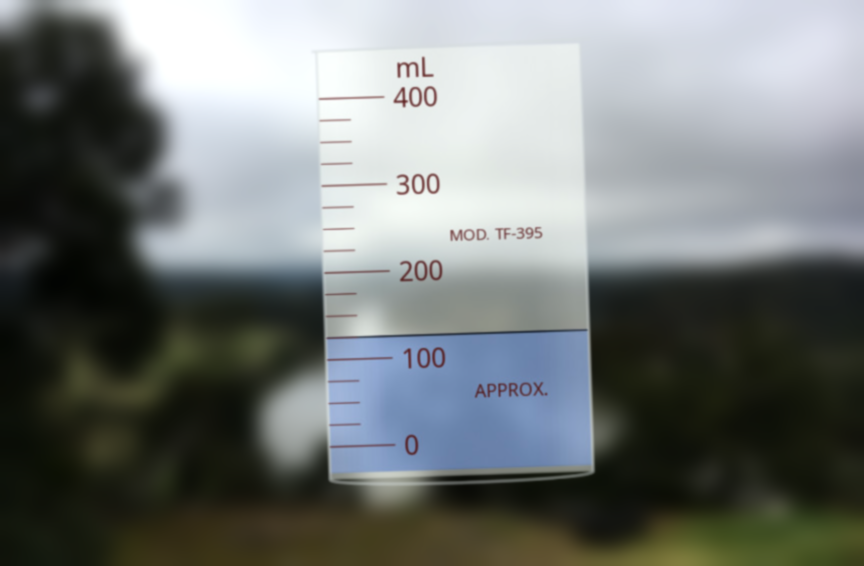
125; mL
